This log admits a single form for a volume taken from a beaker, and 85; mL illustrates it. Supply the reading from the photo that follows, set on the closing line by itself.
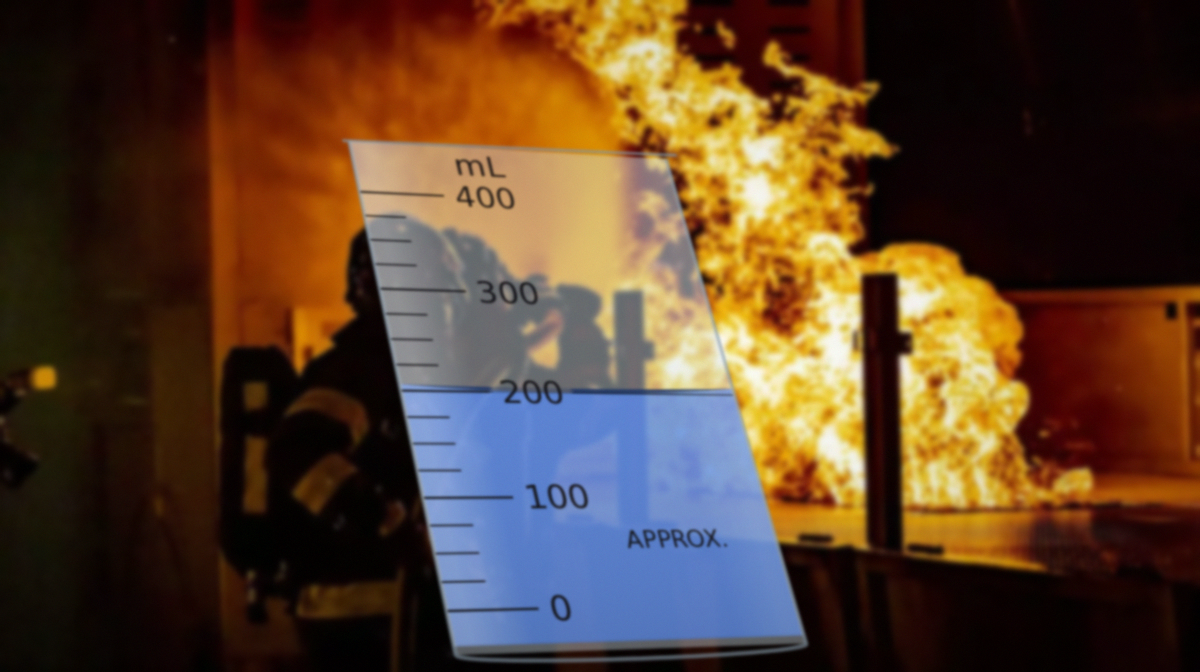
200; mL
